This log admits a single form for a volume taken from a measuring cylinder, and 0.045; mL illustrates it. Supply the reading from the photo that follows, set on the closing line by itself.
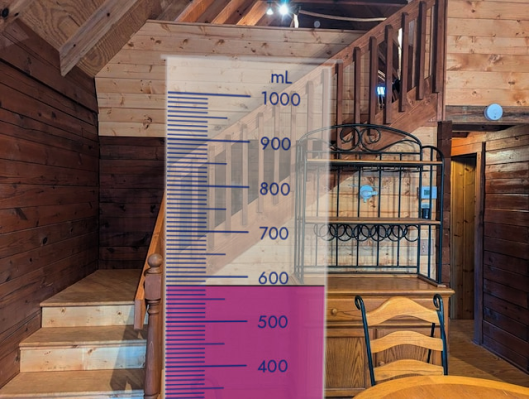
580; mL
